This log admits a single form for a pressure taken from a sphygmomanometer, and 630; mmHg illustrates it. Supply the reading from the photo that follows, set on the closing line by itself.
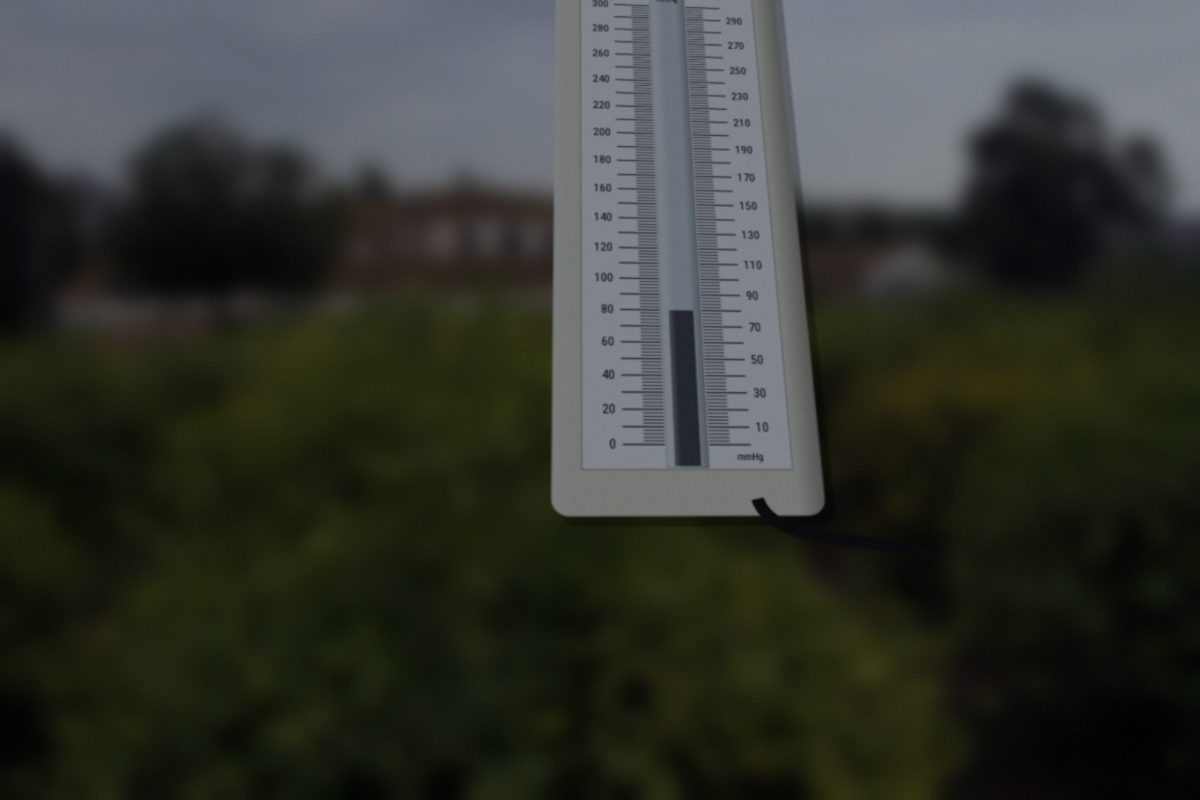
80; mmHg
